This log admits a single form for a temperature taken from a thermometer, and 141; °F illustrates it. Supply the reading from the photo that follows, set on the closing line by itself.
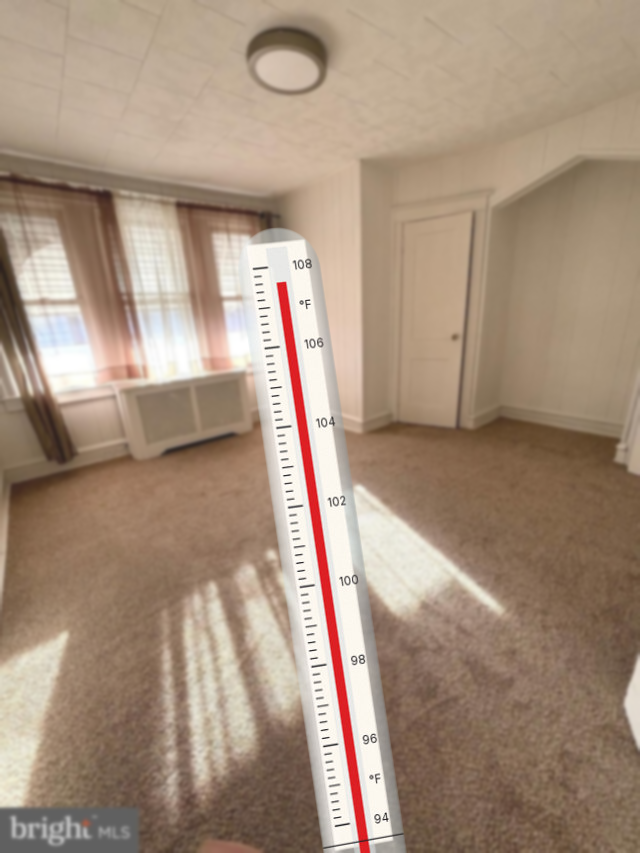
107.6; °F
